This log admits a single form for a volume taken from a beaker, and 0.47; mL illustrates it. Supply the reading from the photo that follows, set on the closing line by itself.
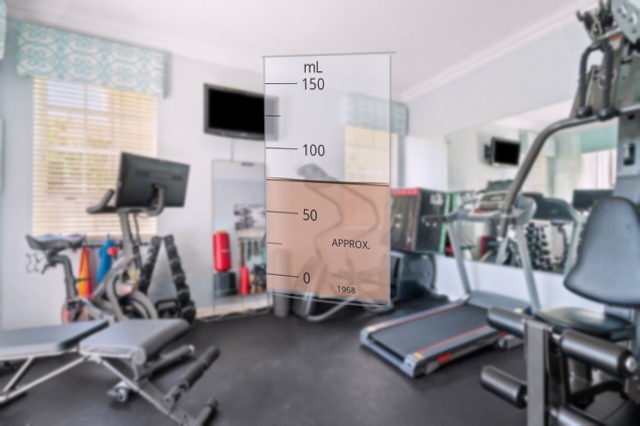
75; mL
